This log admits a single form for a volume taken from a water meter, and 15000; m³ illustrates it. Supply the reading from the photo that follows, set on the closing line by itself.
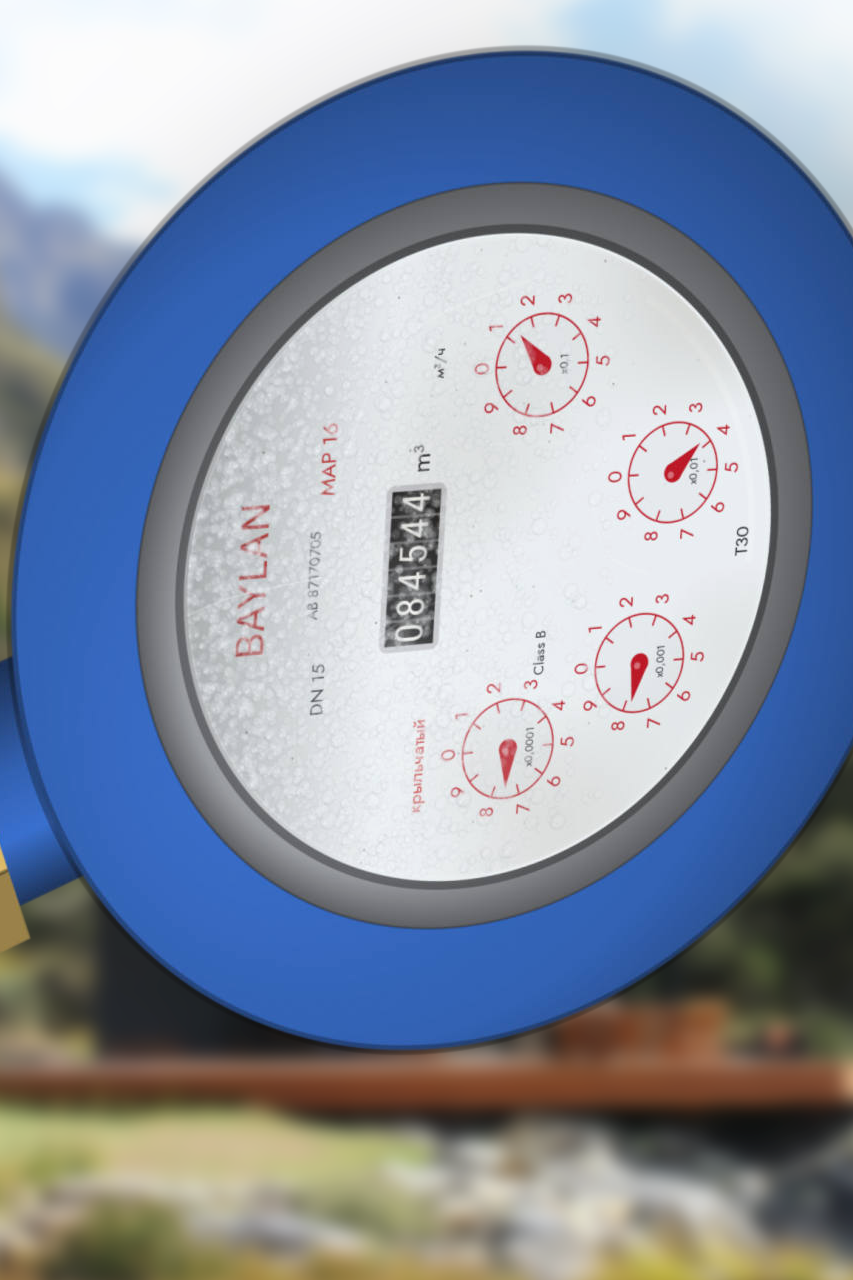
84544.1377; m³
